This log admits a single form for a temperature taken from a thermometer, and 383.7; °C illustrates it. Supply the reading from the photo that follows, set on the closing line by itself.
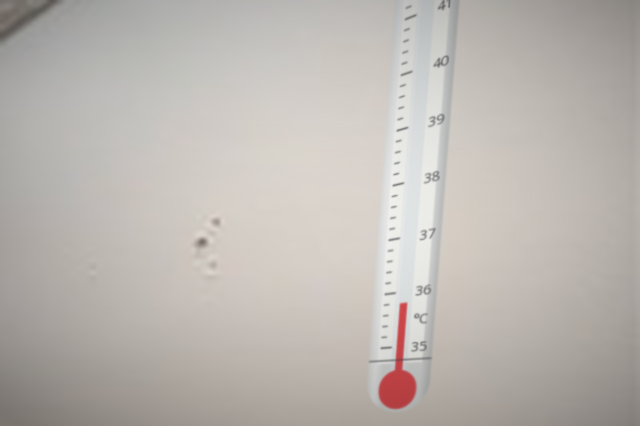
35.8; °C
